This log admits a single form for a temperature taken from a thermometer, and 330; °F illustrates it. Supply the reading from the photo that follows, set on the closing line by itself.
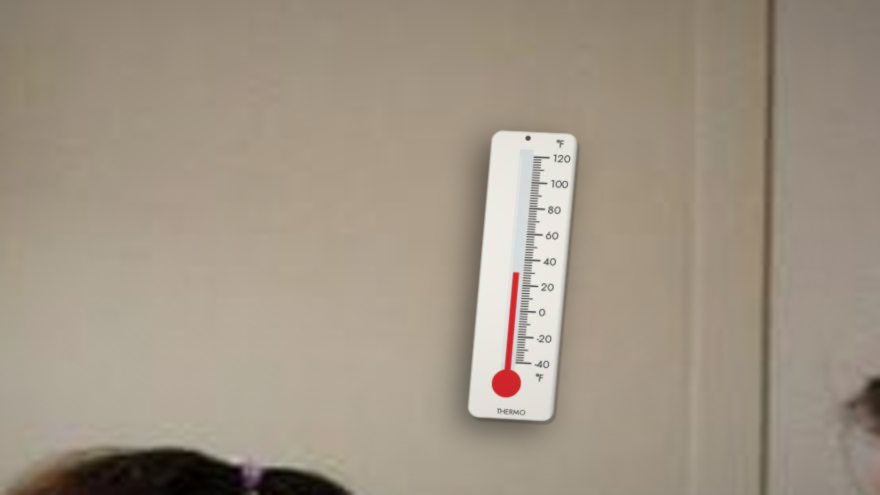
30; °F
